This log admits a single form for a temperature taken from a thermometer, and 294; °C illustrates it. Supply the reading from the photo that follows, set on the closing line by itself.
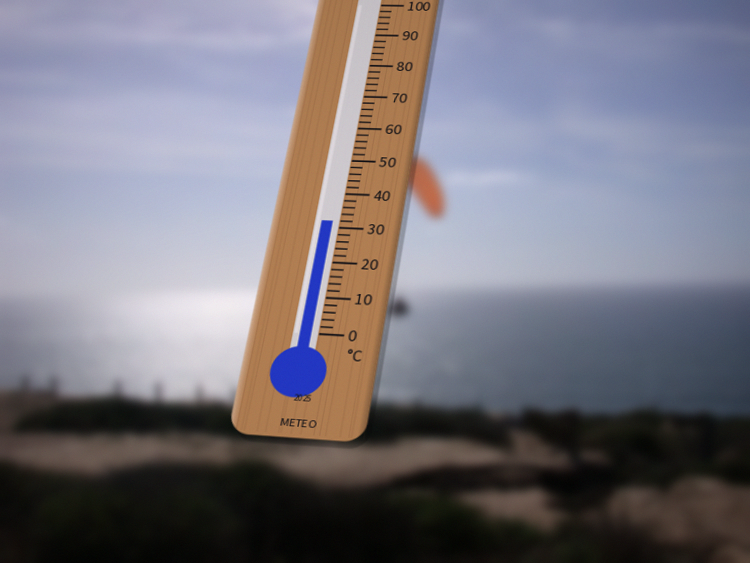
32; °C
